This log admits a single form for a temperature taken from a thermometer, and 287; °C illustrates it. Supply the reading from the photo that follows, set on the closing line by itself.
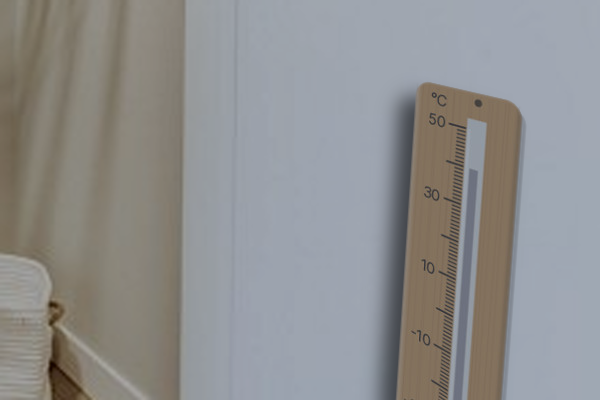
40; °C
